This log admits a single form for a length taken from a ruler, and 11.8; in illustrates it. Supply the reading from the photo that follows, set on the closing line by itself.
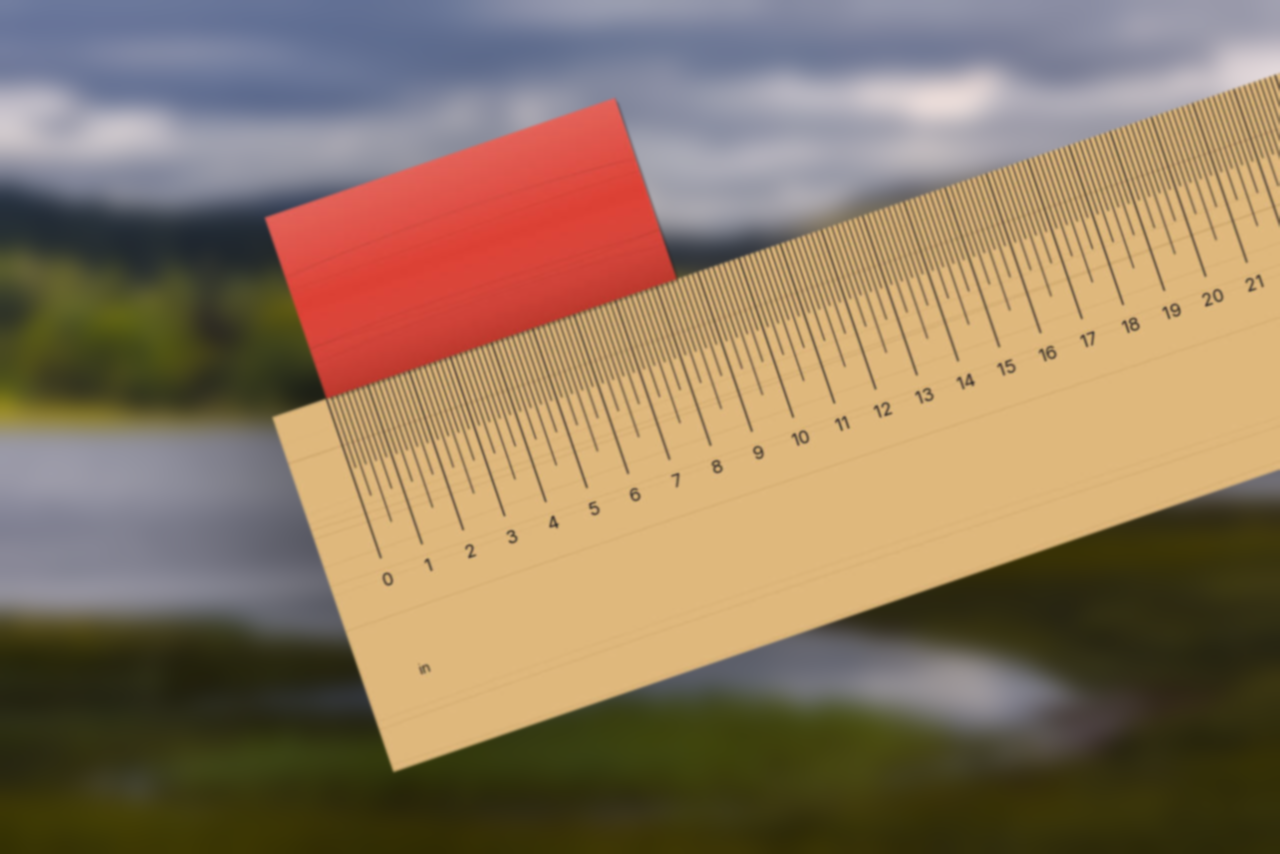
8.5; in
